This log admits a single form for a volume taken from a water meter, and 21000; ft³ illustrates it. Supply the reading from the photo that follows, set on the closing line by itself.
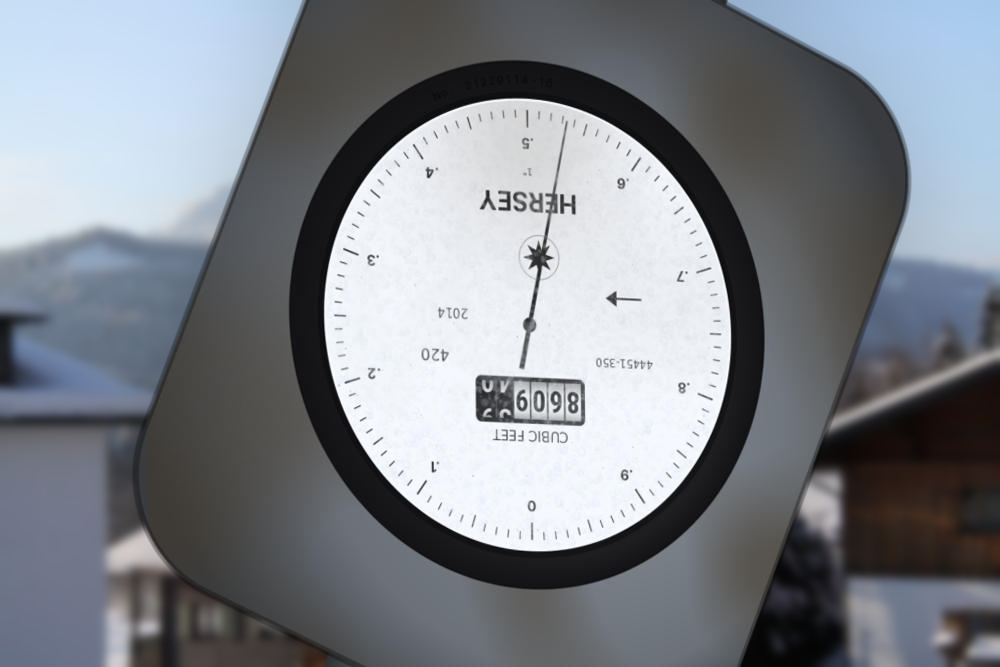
860939.53; ft³
